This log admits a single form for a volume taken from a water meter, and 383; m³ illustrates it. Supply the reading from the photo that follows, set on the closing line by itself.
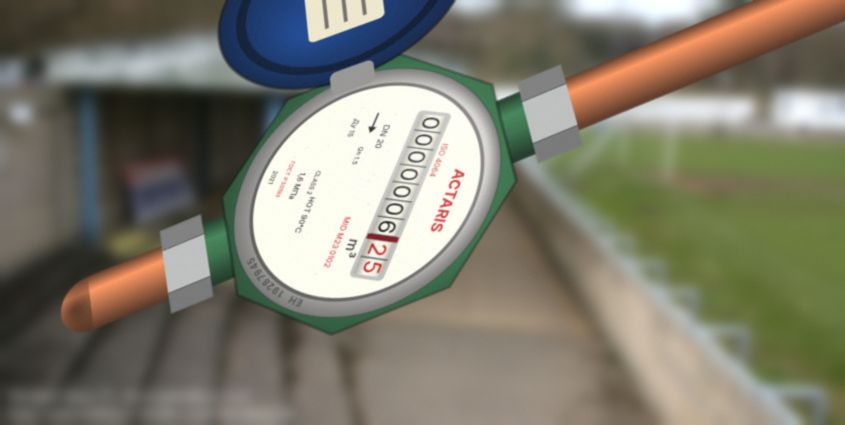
6.25; m³
